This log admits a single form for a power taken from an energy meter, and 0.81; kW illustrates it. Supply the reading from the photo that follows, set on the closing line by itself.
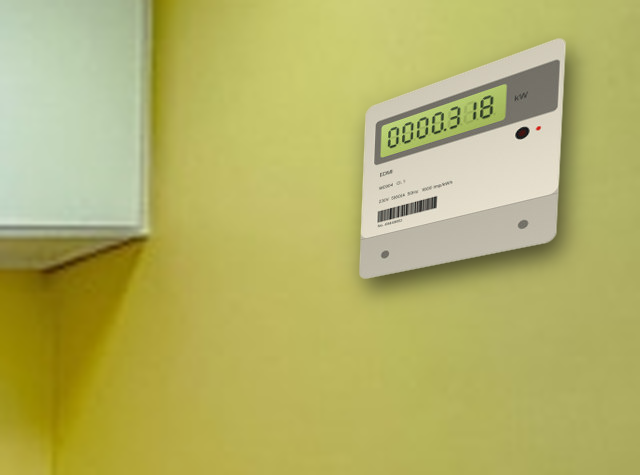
0.318; kW
